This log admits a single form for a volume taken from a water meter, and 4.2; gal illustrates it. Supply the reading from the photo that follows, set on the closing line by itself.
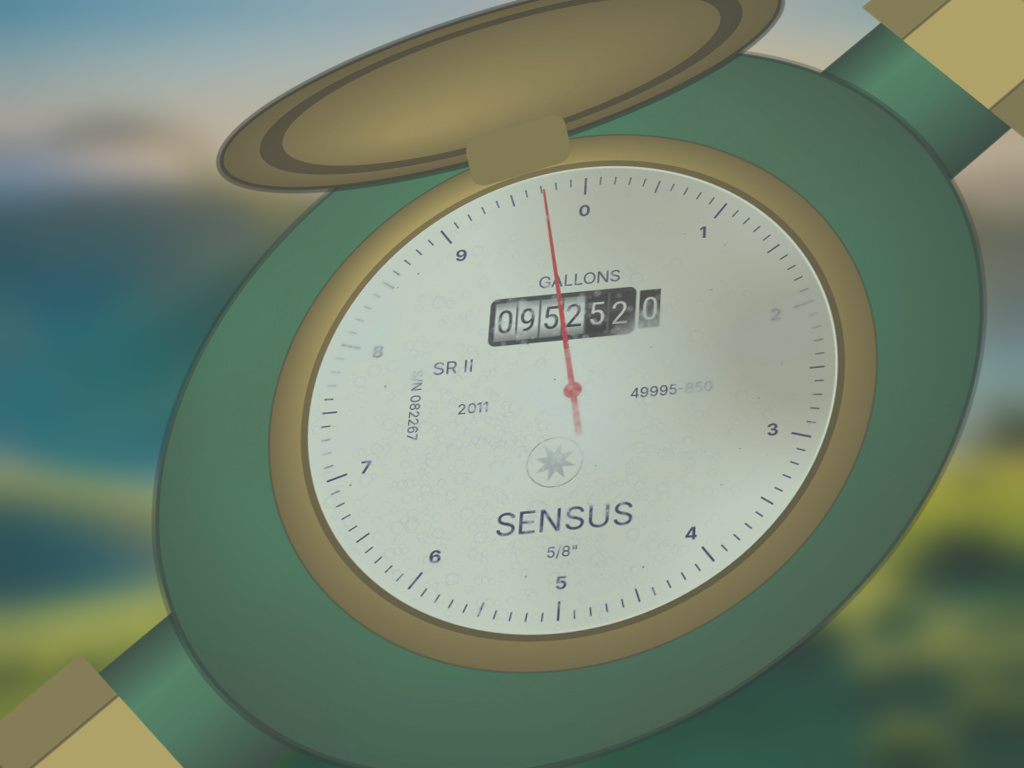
952519.7; gal
